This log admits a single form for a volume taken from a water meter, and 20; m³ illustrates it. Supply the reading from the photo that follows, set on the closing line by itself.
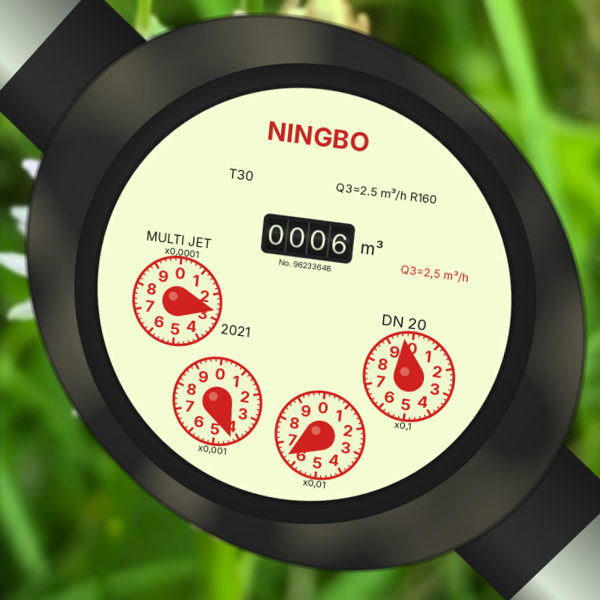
5.9642; m³
